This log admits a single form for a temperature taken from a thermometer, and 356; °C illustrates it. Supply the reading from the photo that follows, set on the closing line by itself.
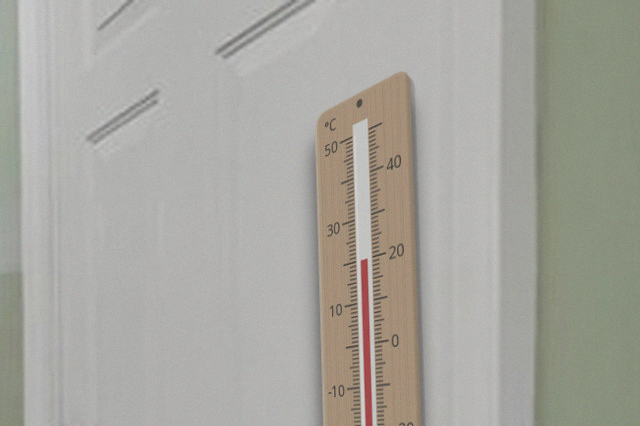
20; °C
